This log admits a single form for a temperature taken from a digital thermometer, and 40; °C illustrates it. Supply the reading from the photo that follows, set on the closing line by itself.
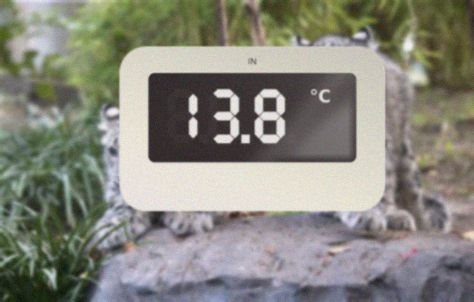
13.8; °C
